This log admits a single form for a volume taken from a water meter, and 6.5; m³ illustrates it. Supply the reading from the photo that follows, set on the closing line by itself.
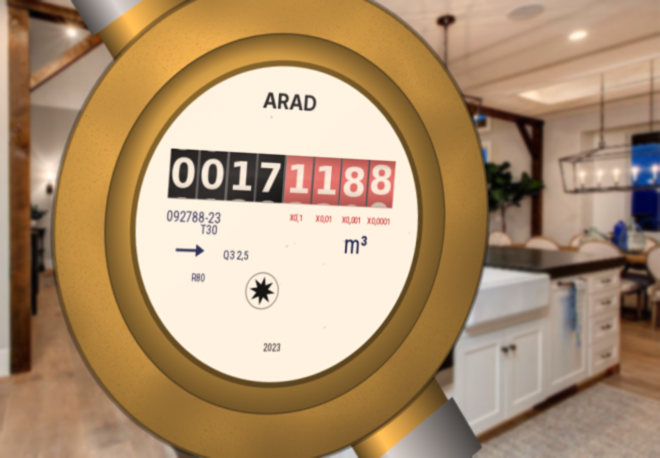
17.1188; m³
